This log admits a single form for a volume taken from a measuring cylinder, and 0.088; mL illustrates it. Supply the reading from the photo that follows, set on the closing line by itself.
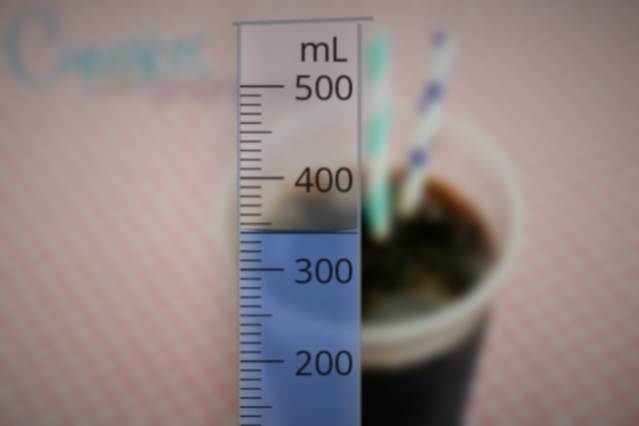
340; mL
